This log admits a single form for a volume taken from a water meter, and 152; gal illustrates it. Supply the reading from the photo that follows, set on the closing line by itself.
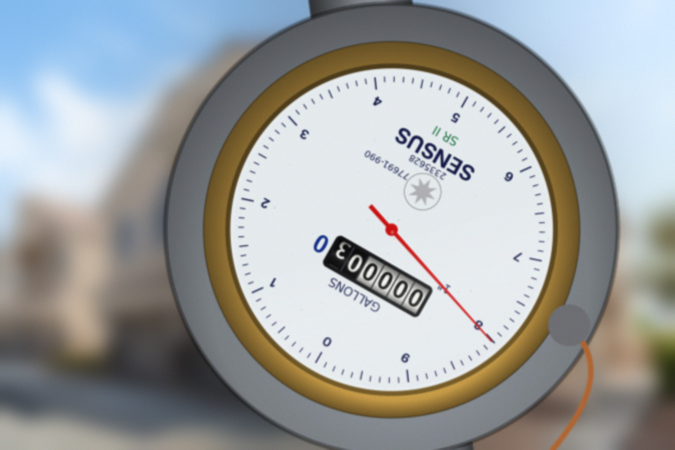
28.0; gal
